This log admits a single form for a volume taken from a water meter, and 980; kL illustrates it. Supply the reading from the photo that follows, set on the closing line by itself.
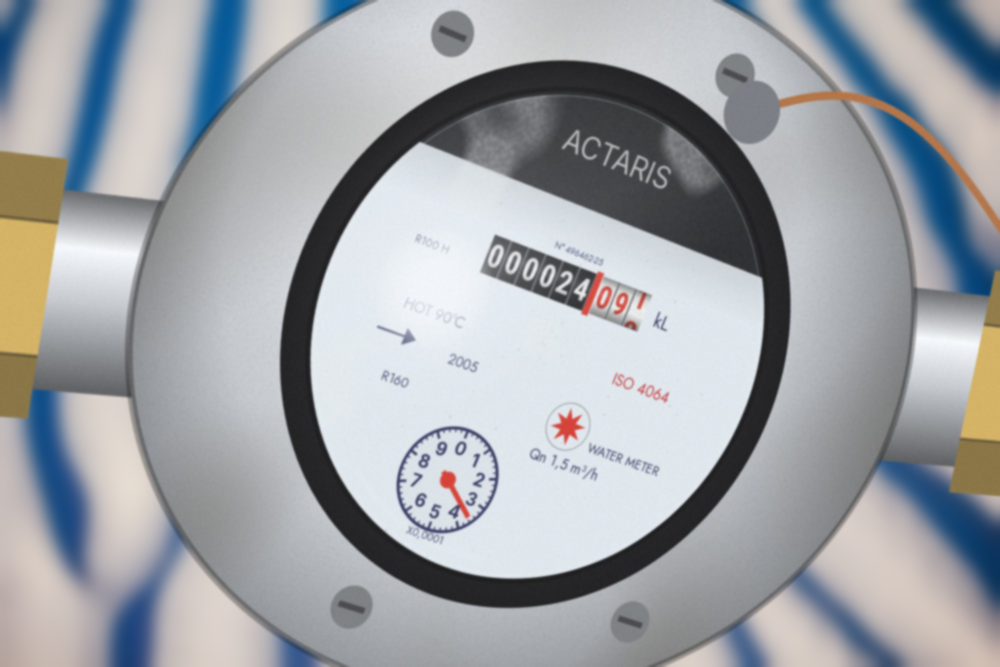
24.0913; kL
